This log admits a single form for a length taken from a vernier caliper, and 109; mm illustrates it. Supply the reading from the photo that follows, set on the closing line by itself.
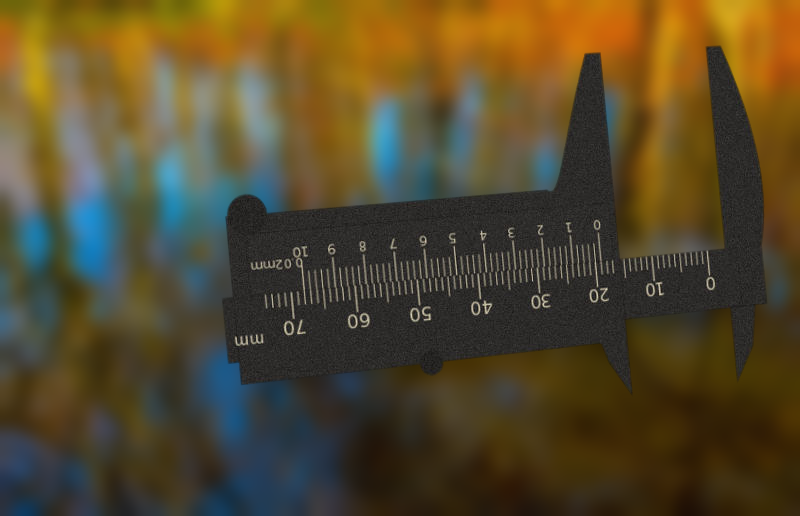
19.0; mm
